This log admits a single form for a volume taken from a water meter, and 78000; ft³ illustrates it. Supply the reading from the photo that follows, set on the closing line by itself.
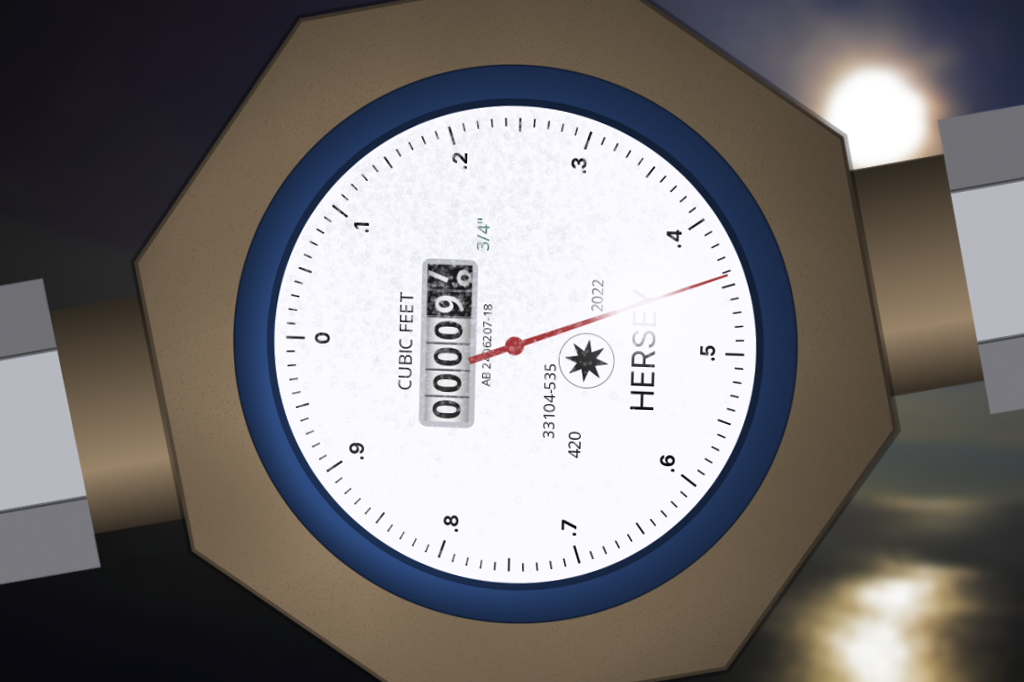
97.44; ft³
